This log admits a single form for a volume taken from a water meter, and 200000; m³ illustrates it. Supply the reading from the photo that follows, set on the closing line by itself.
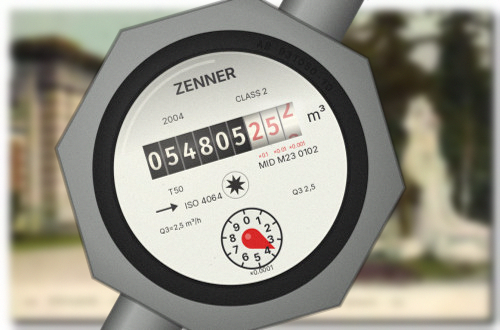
54805.2523; m³
